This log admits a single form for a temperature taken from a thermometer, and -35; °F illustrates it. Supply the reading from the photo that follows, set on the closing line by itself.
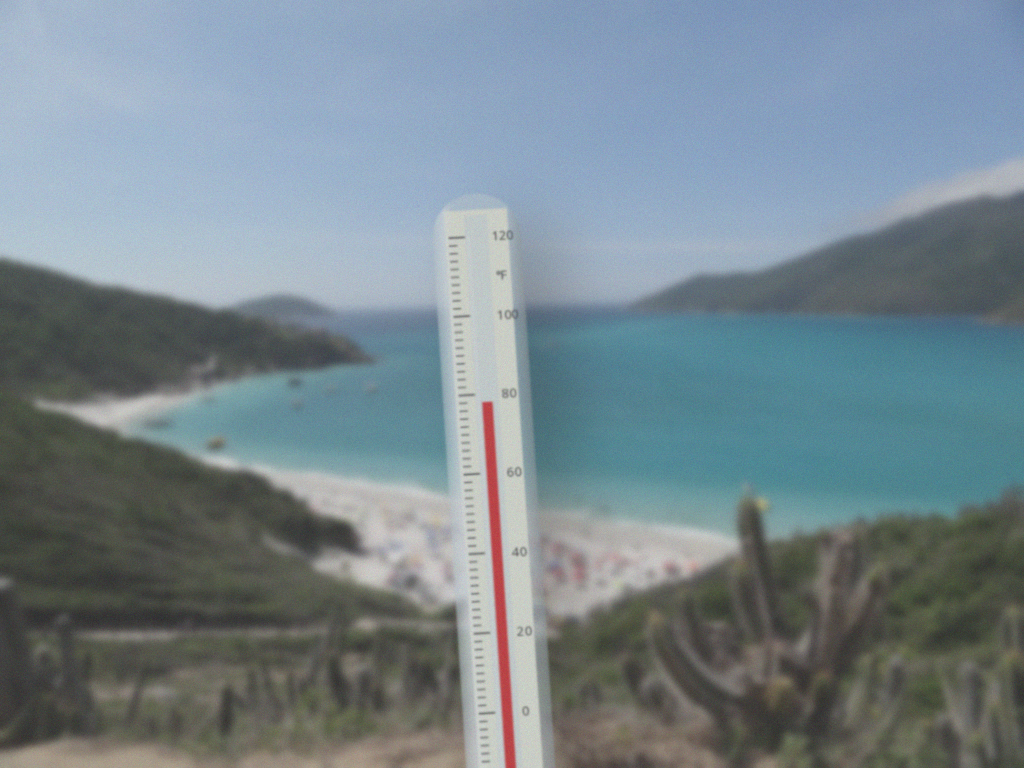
78; °F
